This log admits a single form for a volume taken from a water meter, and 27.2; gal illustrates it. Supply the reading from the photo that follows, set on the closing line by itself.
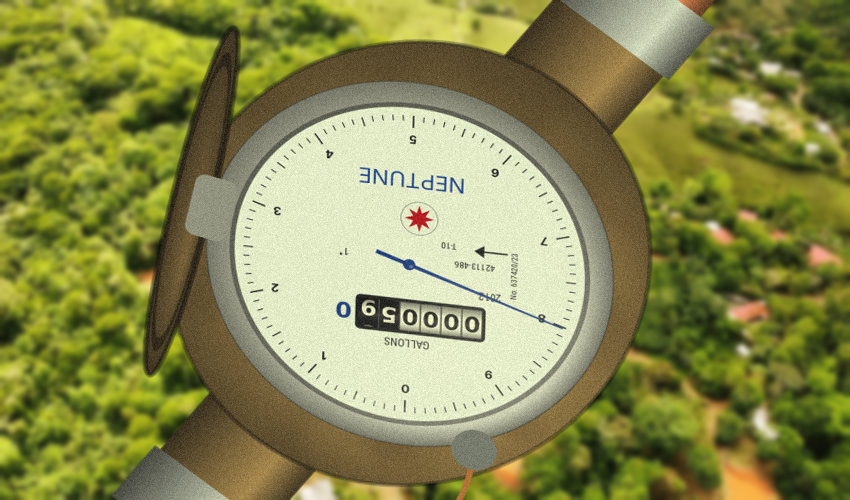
588.0; gal
